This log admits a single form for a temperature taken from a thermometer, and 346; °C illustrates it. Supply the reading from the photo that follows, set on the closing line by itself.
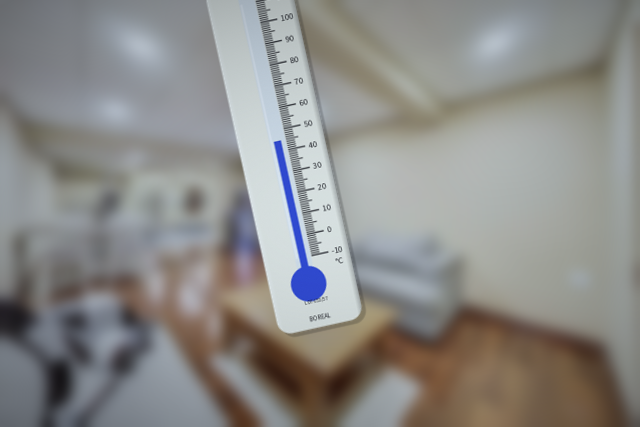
45; °C
